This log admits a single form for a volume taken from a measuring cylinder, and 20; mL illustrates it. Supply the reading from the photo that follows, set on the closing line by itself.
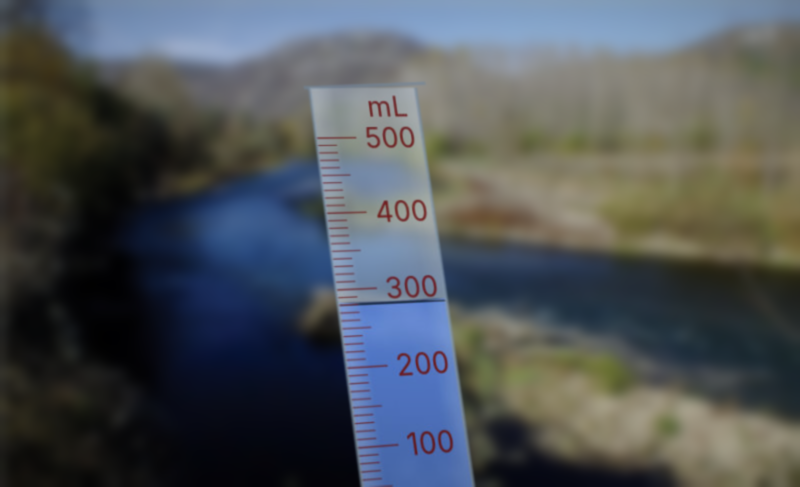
280; mL
